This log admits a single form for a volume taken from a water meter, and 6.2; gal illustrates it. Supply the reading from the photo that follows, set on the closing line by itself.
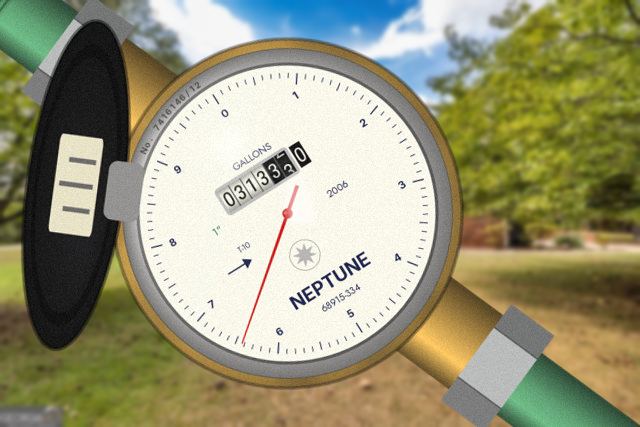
313326.4; gal
